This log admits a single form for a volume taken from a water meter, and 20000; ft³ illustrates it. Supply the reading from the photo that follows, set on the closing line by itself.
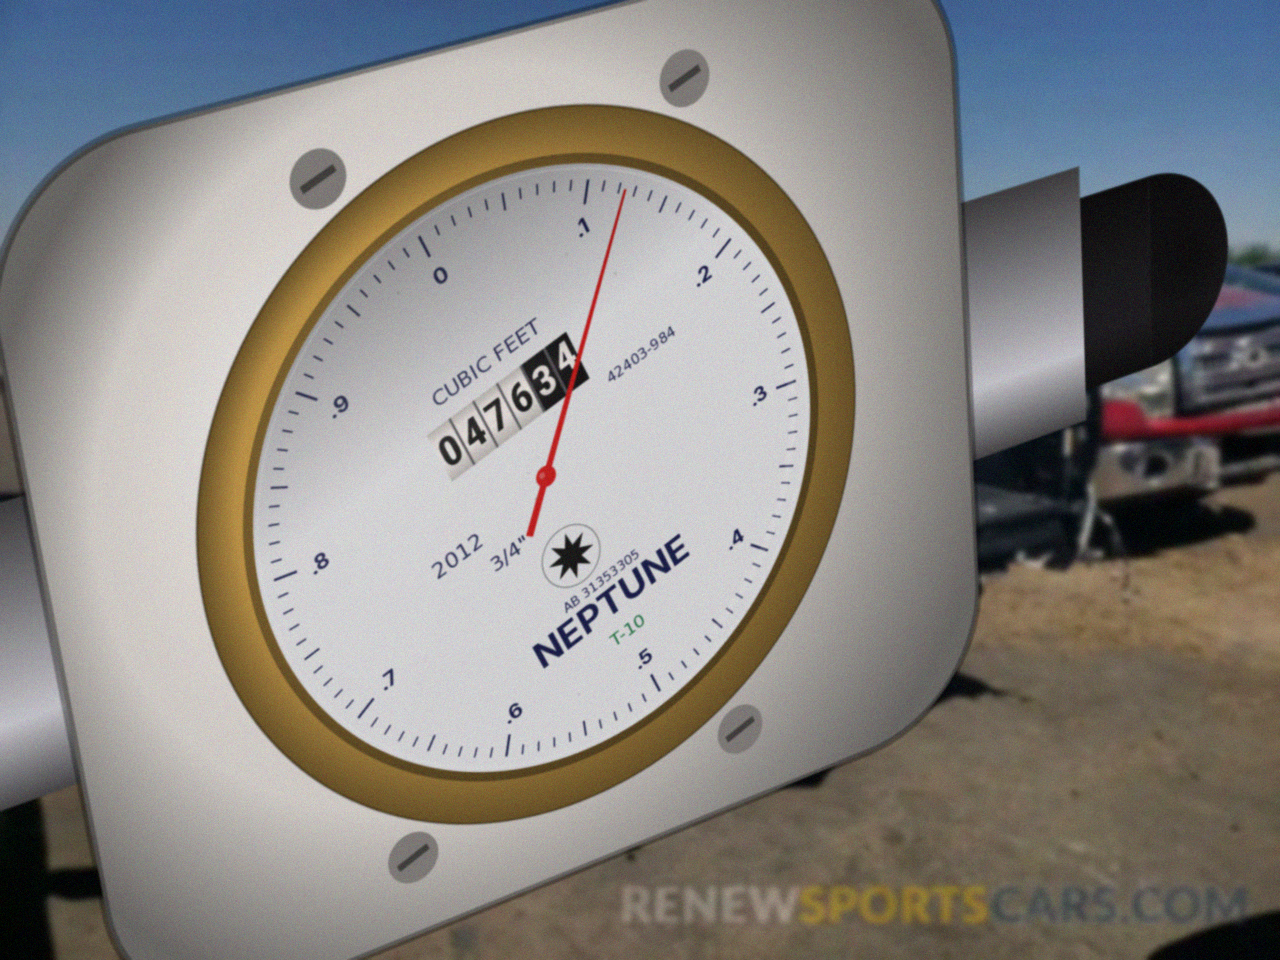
47634.12; ft³
